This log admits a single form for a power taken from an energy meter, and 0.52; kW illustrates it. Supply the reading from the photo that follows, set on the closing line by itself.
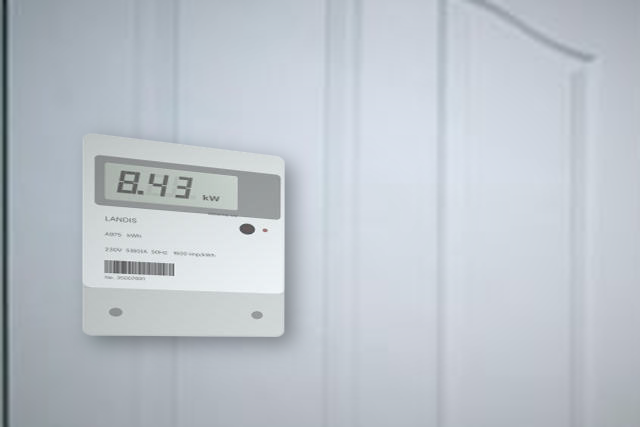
8.43; kW
